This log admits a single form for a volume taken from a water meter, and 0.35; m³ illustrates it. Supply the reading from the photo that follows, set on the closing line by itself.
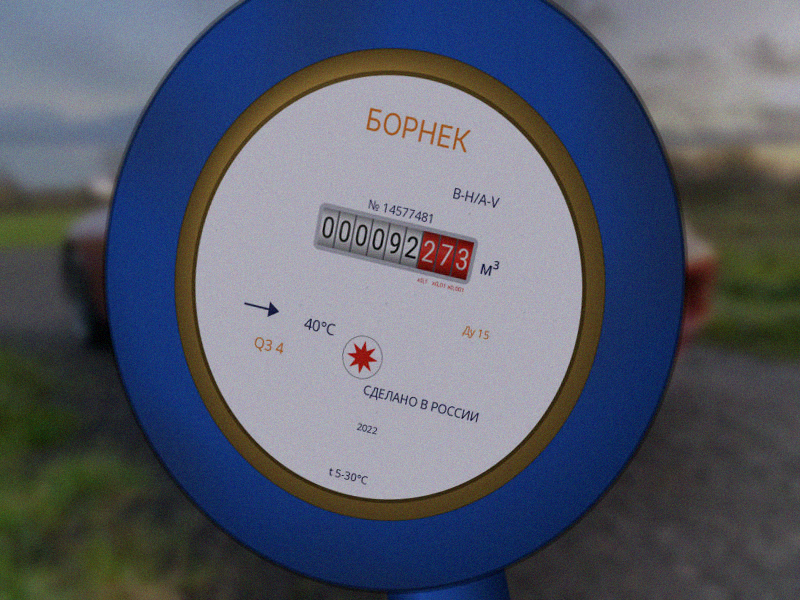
92.273; m³
